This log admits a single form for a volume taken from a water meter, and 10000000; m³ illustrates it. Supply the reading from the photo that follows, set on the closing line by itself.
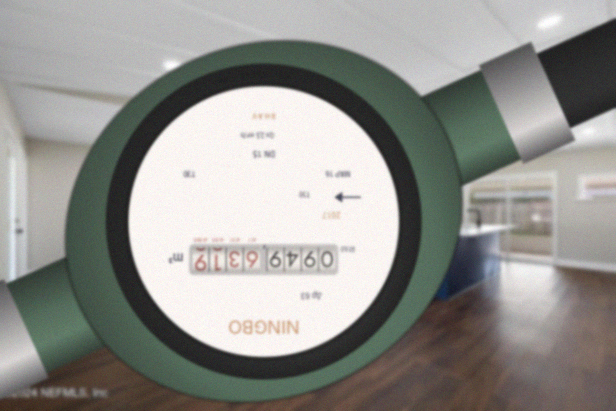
949.6319; m³
